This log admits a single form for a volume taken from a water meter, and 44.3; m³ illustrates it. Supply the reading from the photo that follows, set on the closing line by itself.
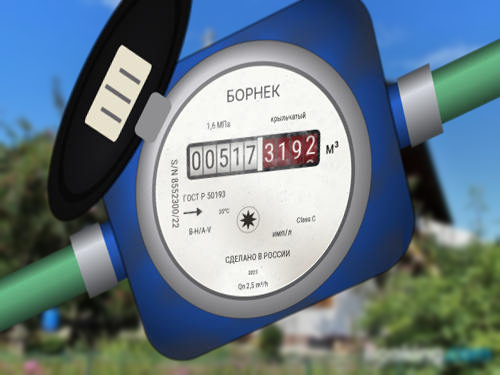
517.3192; m³
